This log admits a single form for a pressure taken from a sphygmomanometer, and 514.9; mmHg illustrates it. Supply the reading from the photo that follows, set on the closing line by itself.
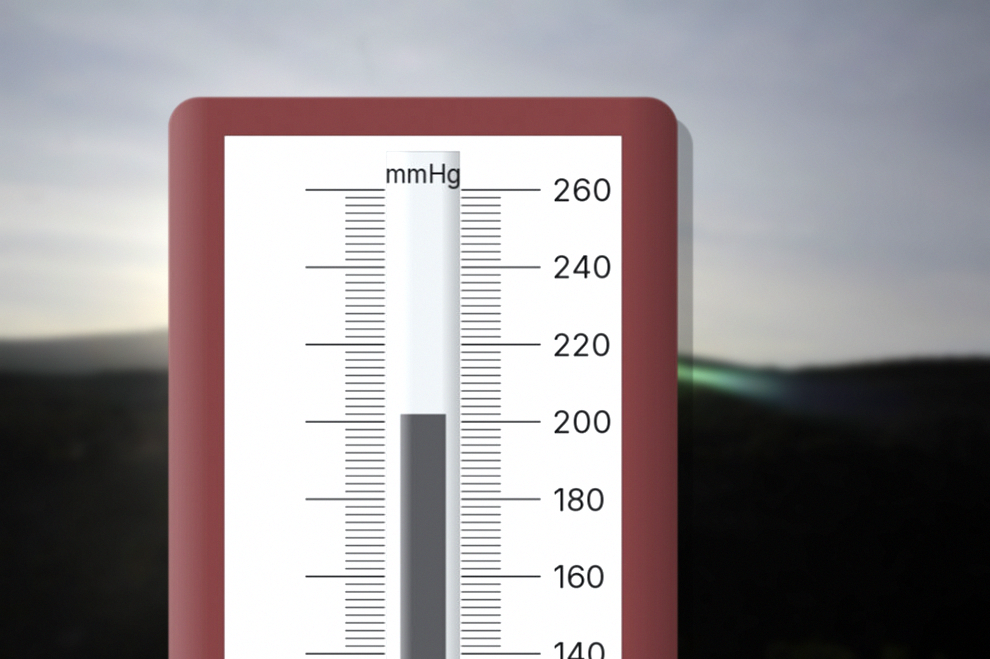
202; mmHg
